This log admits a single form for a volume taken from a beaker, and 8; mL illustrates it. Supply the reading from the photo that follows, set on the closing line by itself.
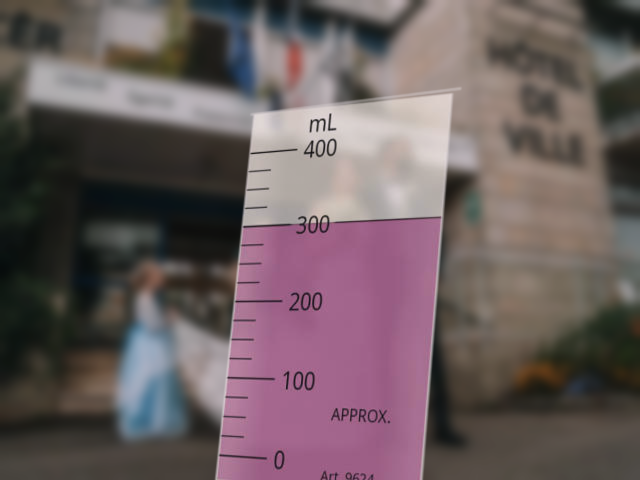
300; mL
